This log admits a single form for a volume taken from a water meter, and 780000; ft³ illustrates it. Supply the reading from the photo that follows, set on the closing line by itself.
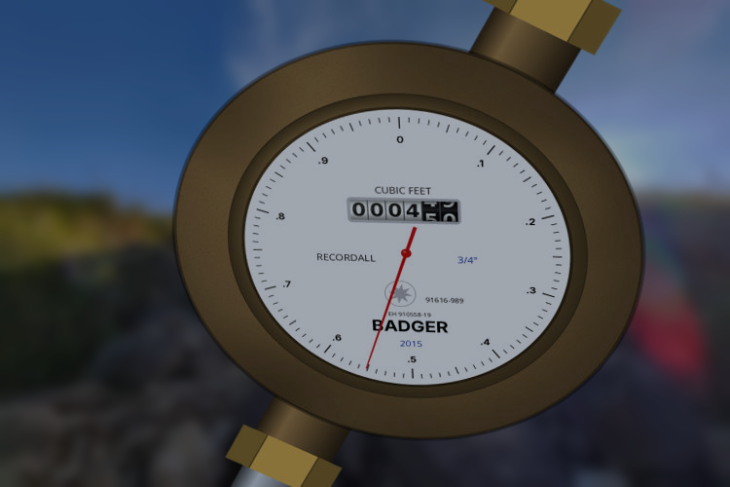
449.55; ft³
